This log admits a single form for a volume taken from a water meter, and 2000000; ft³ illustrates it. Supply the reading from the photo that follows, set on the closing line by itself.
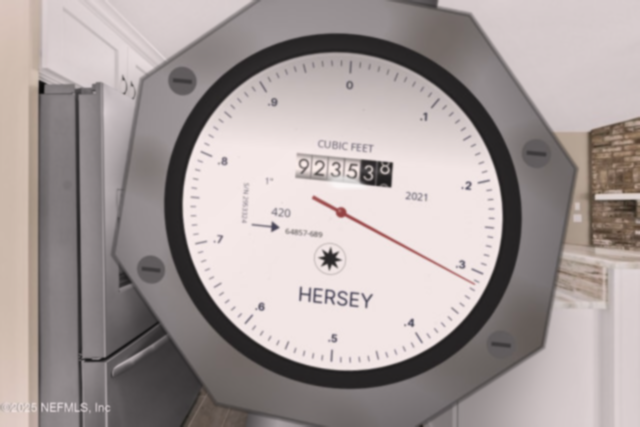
923538.31; ft³
